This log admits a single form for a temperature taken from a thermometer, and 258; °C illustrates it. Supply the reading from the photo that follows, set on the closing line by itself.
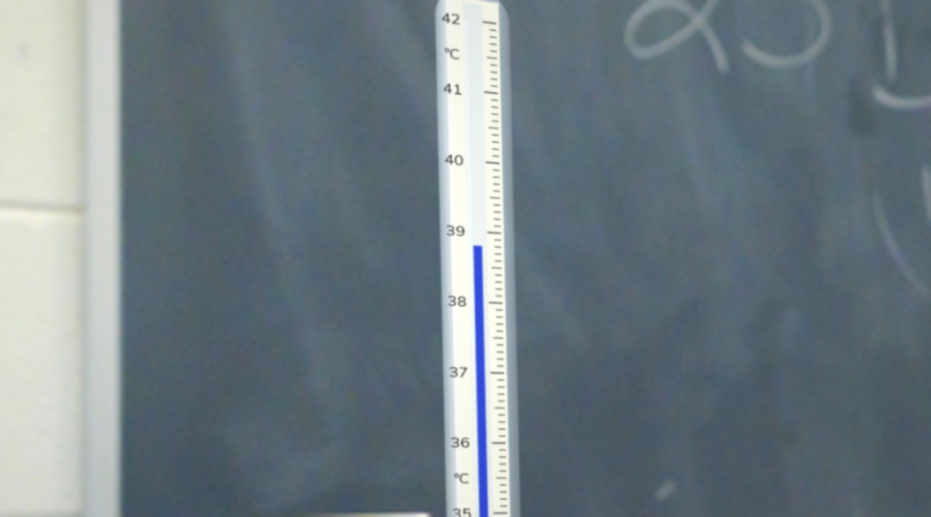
38.8; °C
